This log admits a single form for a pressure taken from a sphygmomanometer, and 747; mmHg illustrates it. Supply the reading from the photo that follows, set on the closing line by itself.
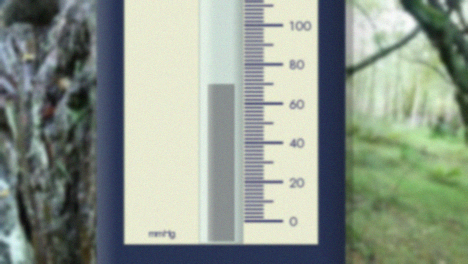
70; mmHg
